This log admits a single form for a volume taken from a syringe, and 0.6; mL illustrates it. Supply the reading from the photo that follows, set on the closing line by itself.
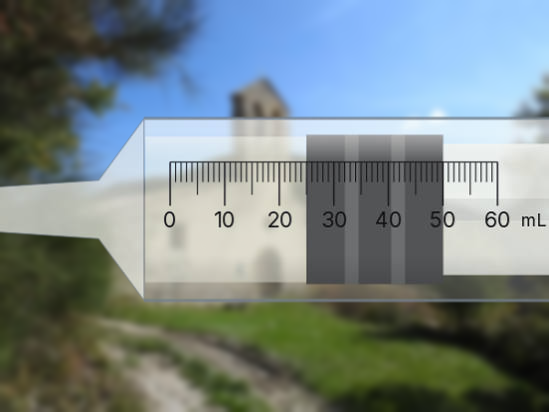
25; mL
